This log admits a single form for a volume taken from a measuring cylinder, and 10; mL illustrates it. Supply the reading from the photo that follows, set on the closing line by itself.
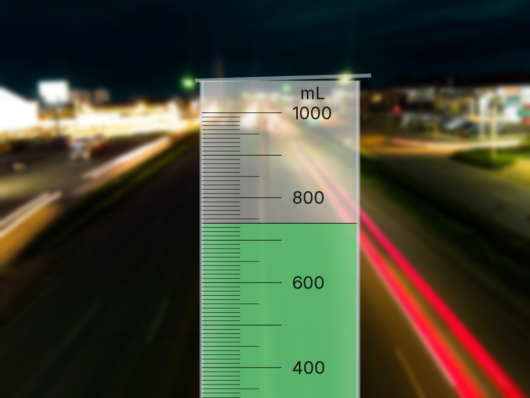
740; mL
